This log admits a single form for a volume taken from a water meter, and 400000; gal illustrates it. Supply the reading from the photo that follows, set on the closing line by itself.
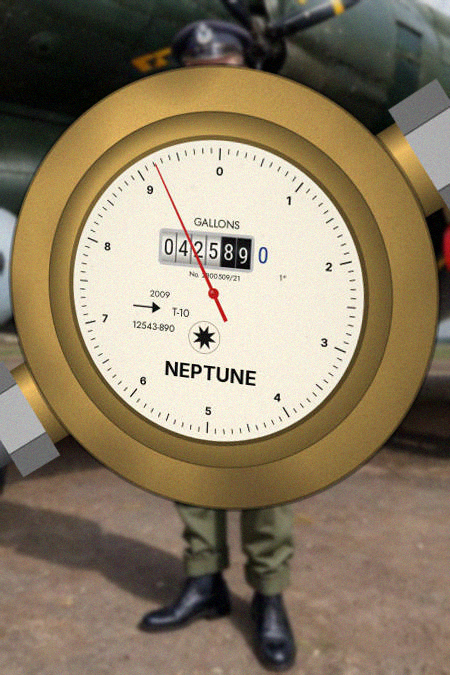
425889.2; gal
